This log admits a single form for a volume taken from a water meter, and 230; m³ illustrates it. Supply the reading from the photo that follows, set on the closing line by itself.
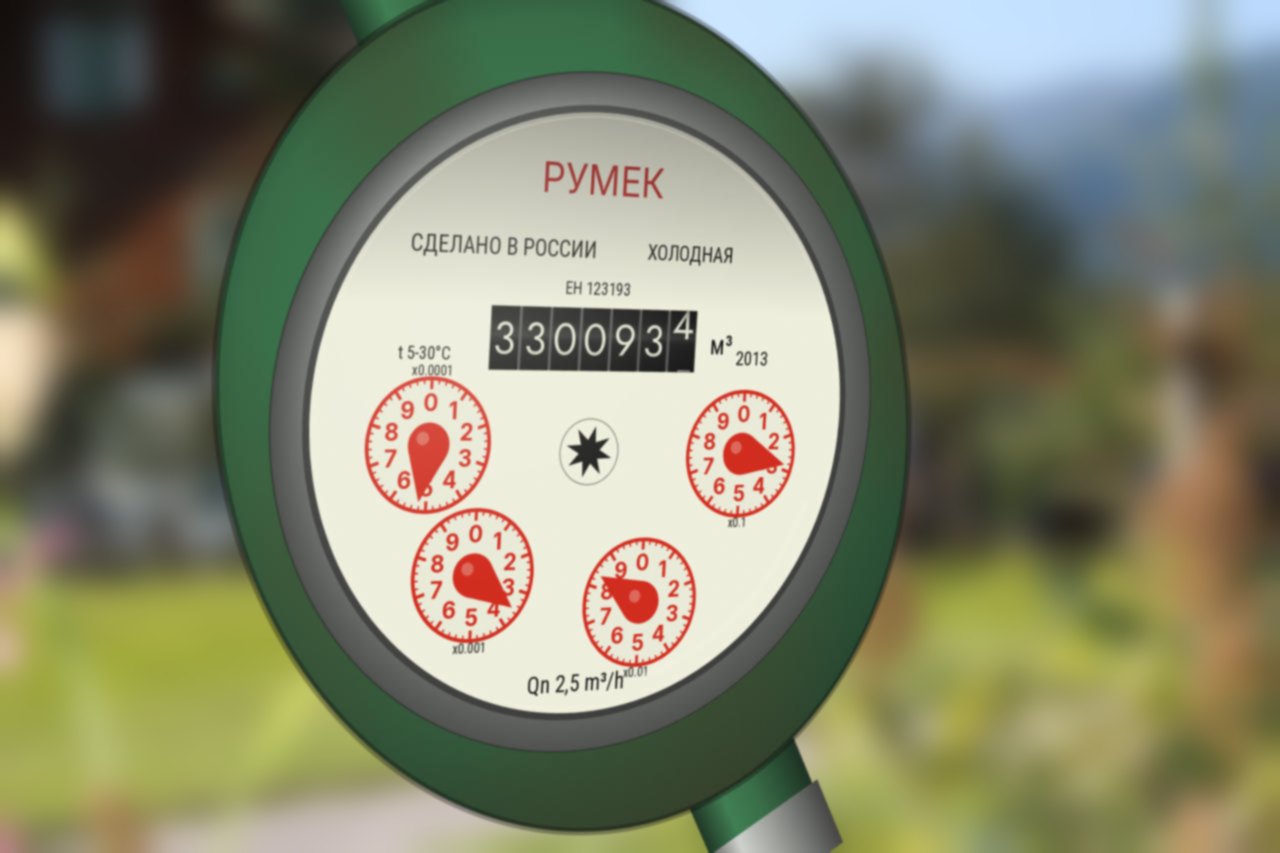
3300934.2835; m³
